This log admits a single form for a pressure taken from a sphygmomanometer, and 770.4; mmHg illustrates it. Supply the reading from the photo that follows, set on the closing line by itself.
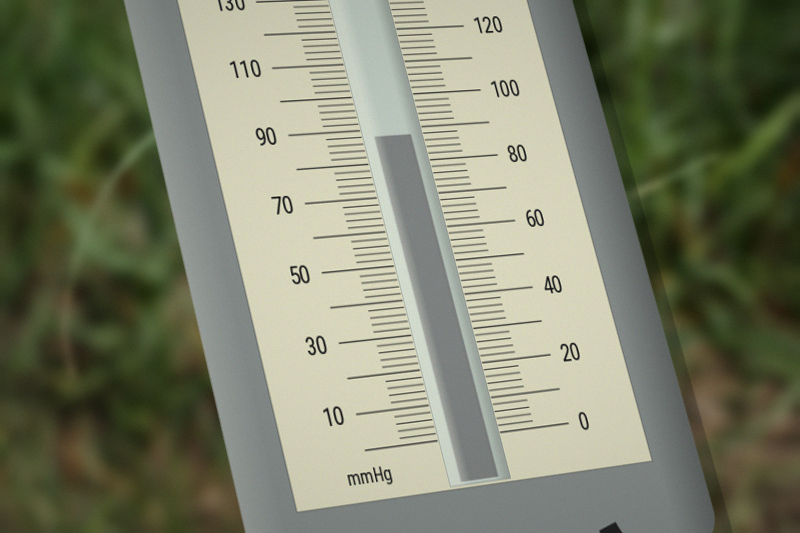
88; mmHg
